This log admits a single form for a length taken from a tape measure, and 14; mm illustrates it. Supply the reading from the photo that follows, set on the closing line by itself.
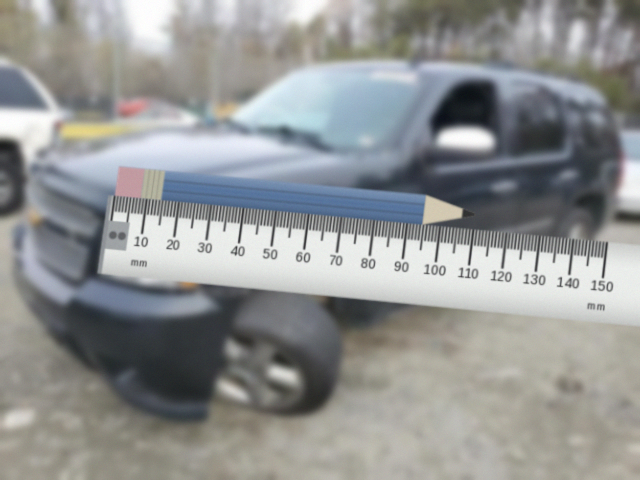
110; mm
